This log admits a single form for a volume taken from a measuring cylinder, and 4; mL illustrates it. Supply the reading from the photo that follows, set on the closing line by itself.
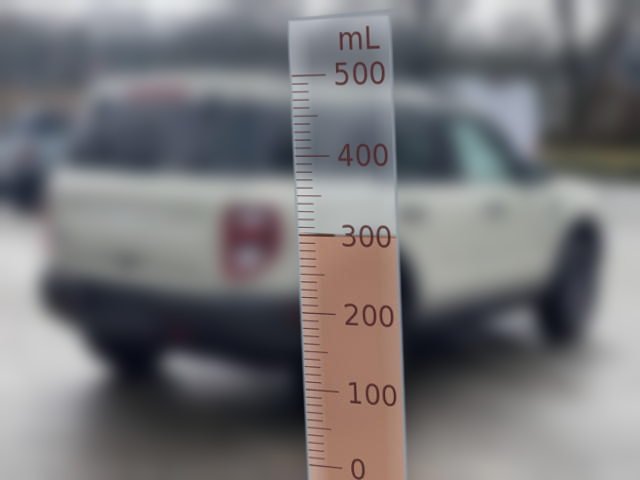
300; mL
